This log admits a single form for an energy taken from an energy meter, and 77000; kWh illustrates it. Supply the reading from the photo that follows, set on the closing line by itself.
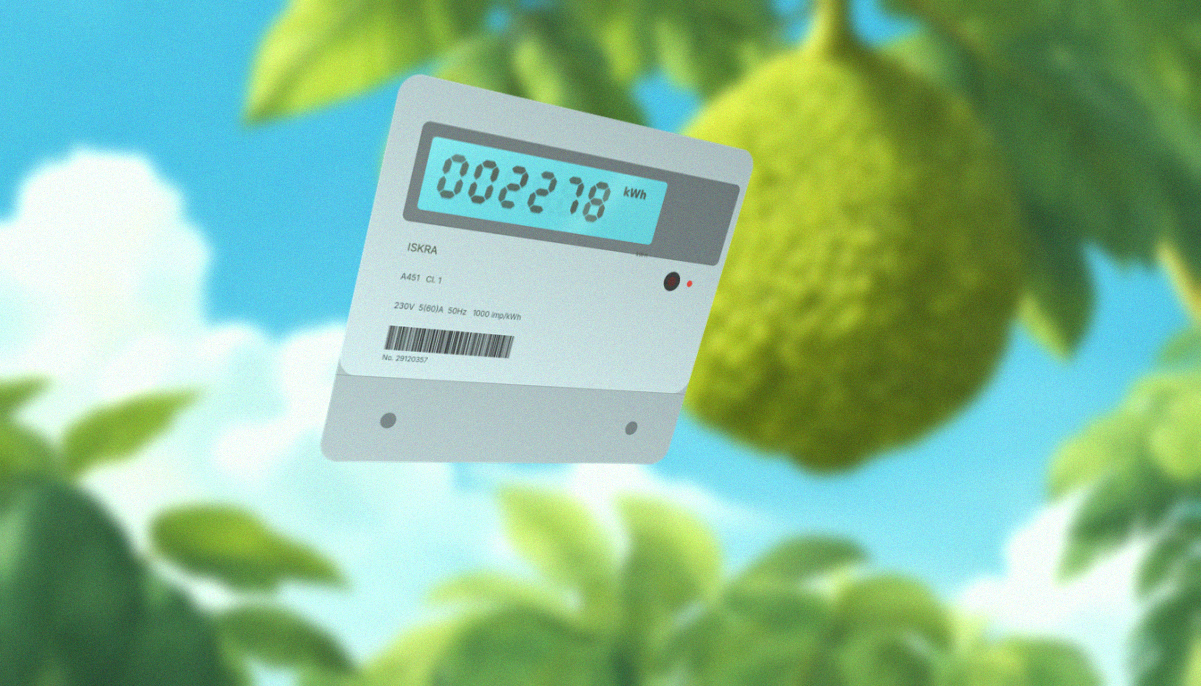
2278; kWh
